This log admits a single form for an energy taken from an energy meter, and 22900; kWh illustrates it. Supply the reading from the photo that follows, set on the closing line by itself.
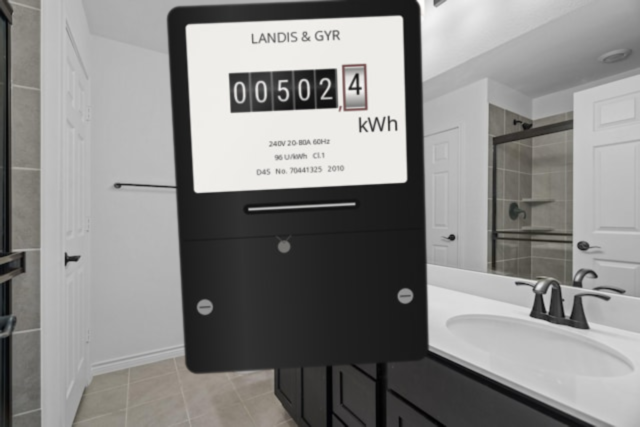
502.4; kWh
